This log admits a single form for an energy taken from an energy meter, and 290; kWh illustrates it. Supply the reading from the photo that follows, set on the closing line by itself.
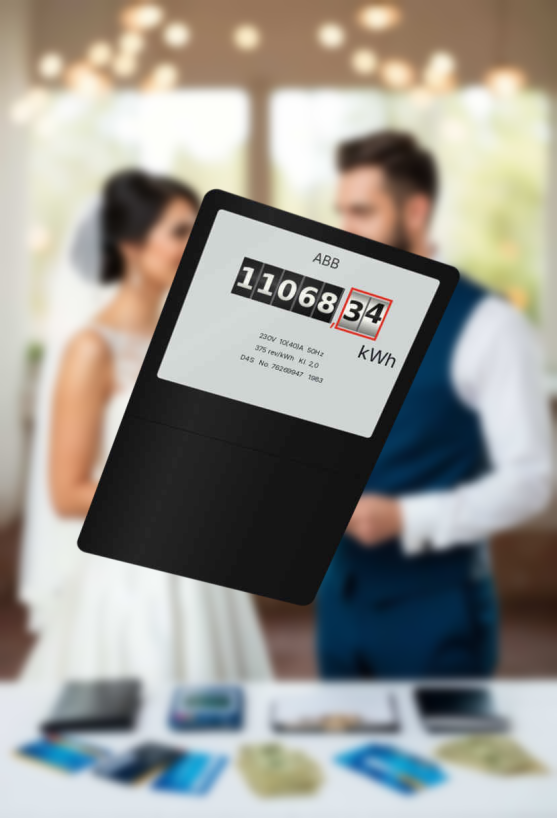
11068.34; kWh
